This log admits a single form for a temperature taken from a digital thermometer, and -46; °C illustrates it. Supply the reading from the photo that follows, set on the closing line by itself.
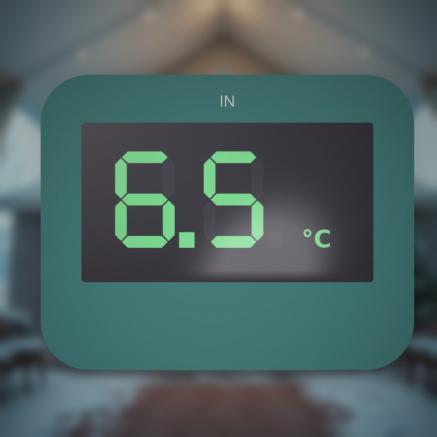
6.5; °C
